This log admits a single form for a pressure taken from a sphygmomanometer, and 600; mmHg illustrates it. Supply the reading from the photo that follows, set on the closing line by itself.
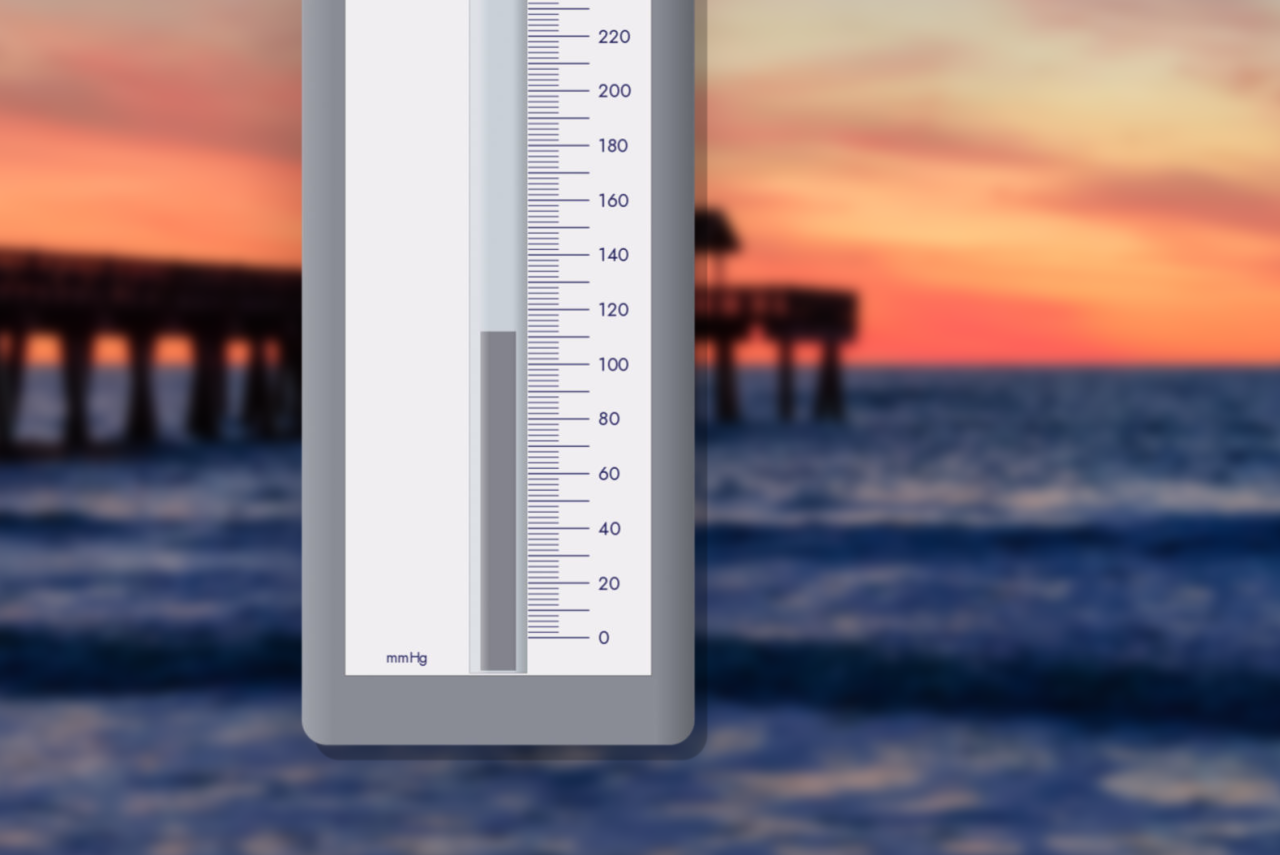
112; mmHg
